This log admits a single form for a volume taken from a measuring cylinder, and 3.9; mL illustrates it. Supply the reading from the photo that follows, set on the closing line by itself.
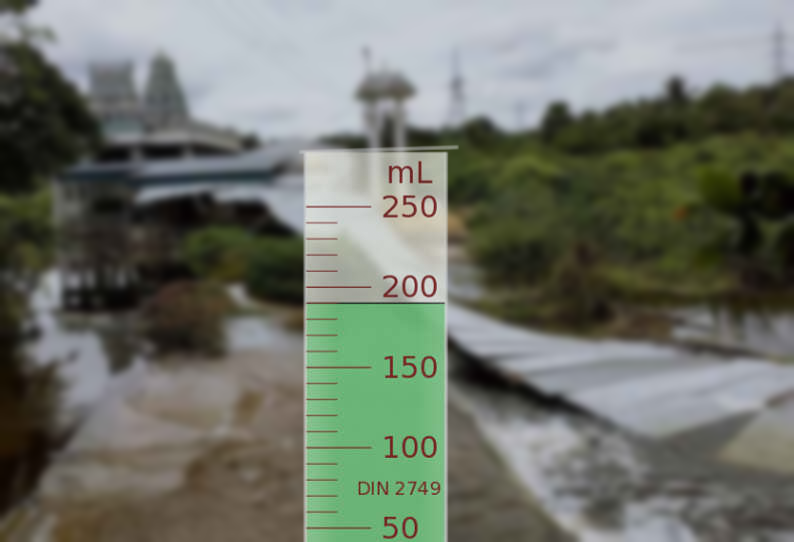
190; mL
